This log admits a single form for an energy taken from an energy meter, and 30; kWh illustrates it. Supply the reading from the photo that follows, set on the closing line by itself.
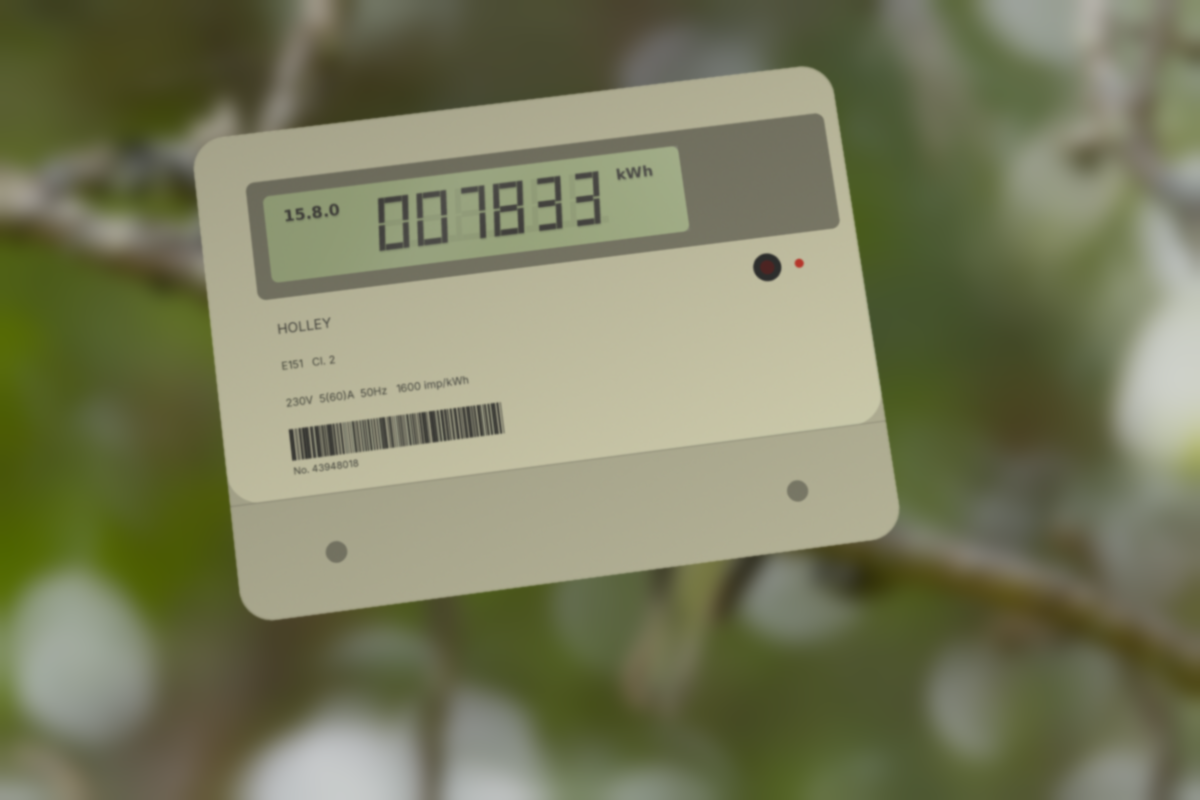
7833; kWh
